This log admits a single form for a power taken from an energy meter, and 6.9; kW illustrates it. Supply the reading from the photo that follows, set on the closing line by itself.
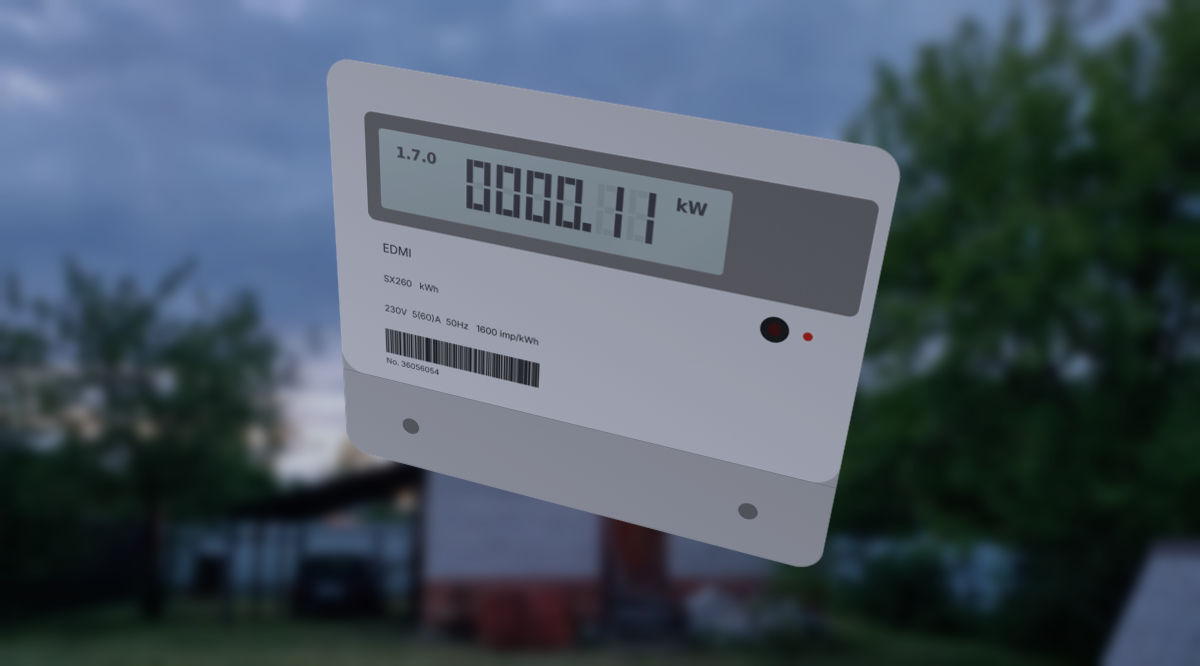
0.11; kW
